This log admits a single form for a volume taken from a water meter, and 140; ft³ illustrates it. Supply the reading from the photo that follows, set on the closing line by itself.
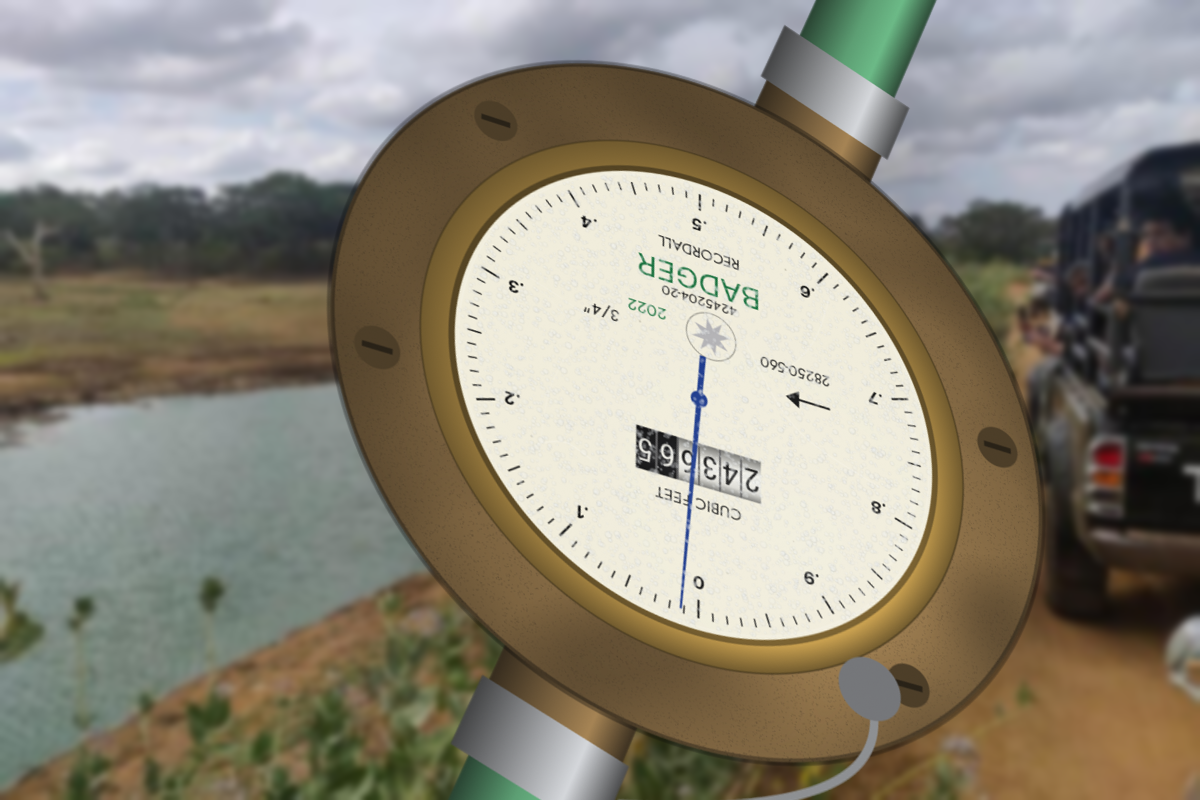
243665.01; ft³
